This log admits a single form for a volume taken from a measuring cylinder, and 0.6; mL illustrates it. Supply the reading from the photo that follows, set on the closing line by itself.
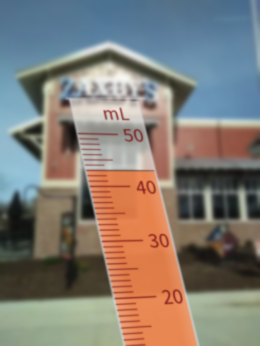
43; mL
